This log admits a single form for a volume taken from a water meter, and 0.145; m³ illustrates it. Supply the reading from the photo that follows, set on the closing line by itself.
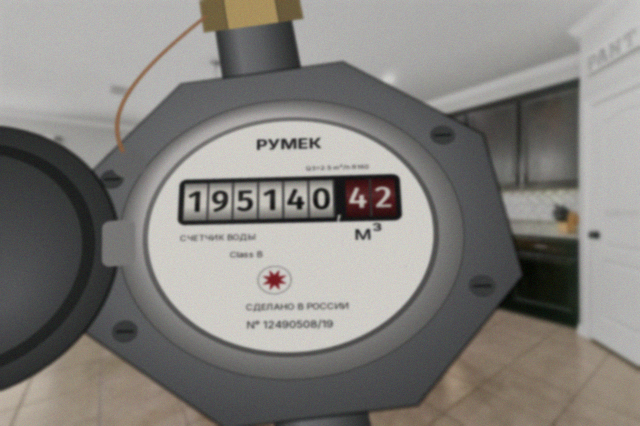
195140.42; m³
